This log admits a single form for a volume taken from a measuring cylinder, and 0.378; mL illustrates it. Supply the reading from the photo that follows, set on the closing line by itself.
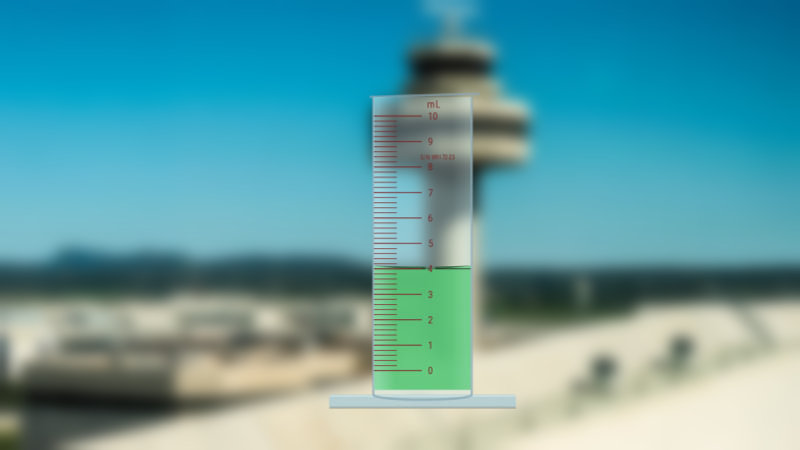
4; mL
